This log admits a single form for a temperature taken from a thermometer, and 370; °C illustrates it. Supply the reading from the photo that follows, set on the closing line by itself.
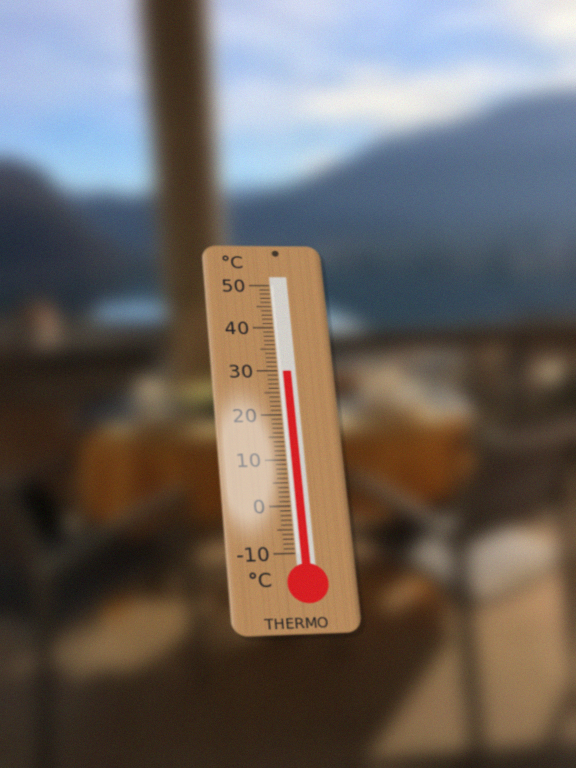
30; °C
